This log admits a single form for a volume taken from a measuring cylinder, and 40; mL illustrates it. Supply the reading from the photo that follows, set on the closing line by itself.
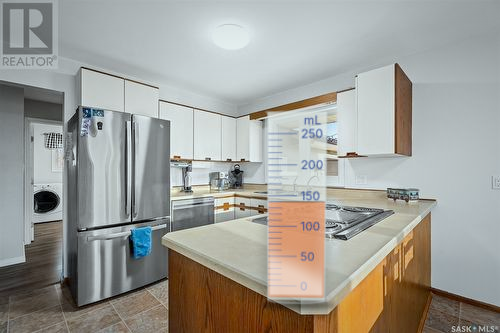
140; mL
